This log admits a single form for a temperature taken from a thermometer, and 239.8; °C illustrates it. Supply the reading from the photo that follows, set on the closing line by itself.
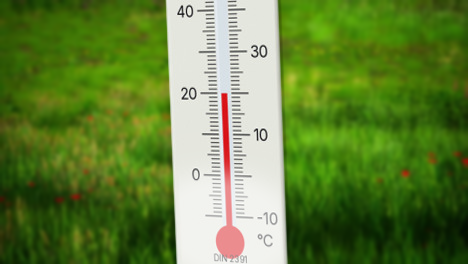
20; °C
